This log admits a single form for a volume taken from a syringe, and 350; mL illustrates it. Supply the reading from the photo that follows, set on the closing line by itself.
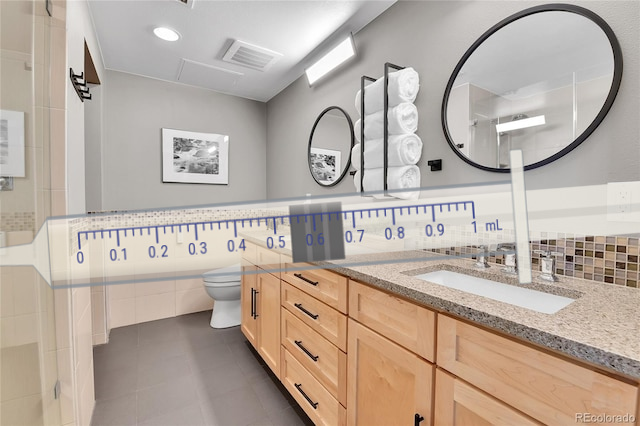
0.54; mL
